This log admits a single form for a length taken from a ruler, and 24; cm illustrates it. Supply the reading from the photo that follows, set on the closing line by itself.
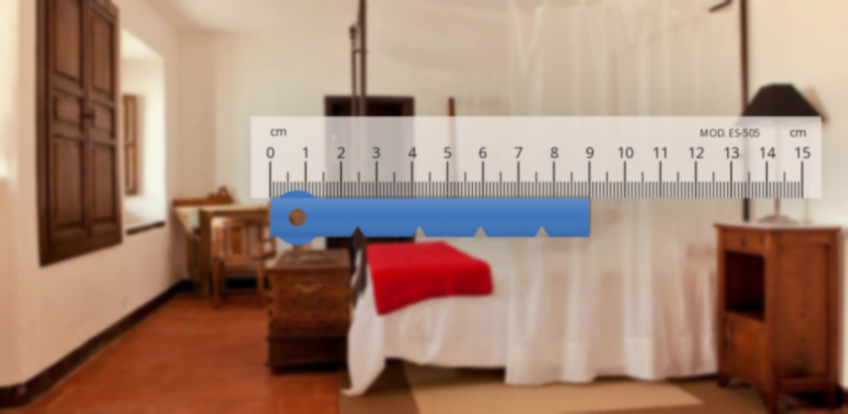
9; cm
